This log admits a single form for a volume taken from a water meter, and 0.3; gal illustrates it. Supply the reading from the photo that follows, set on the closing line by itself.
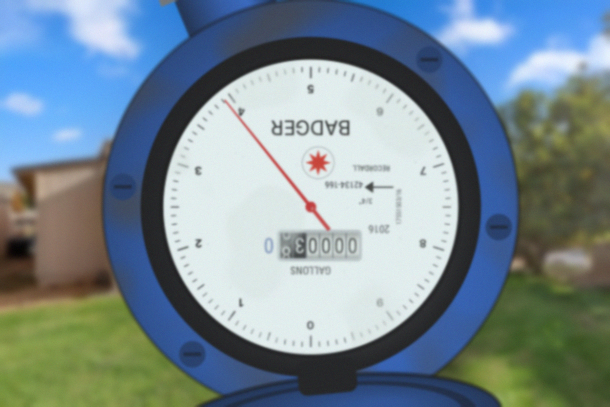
383.9; gal
